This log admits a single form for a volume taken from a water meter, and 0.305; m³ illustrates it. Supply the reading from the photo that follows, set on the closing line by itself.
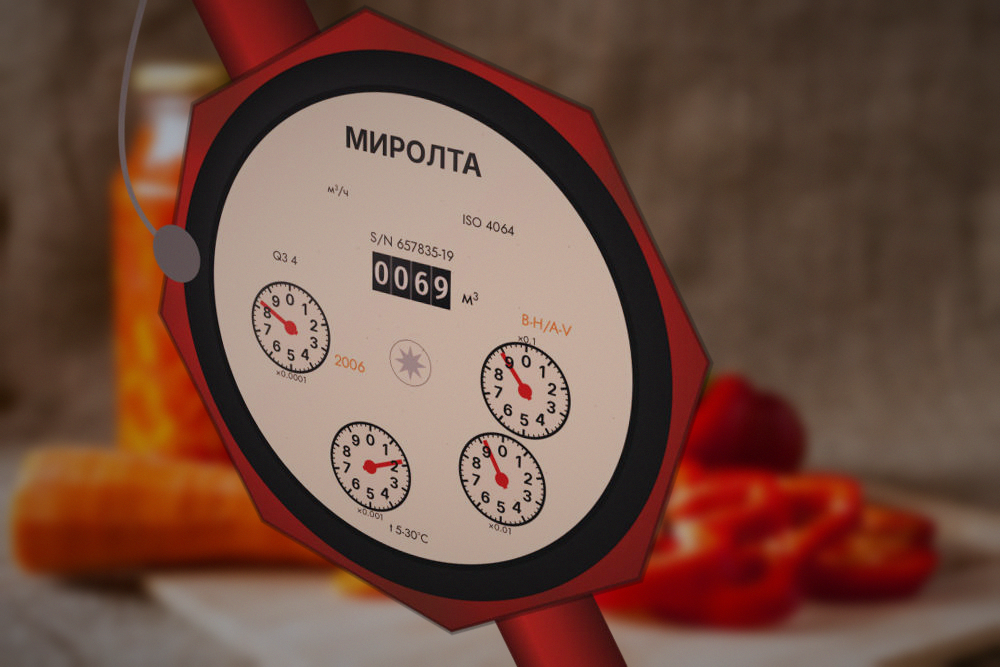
69.8918; m³
